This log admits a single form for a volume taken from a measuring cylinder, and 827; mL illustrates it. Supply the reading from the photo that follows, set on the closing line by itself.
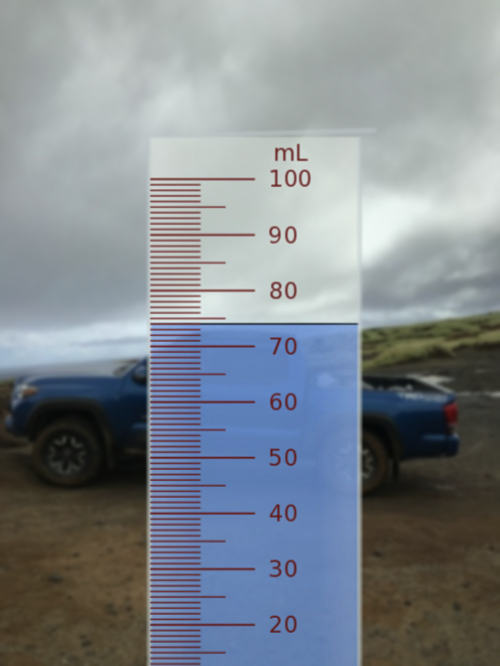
74; mL
